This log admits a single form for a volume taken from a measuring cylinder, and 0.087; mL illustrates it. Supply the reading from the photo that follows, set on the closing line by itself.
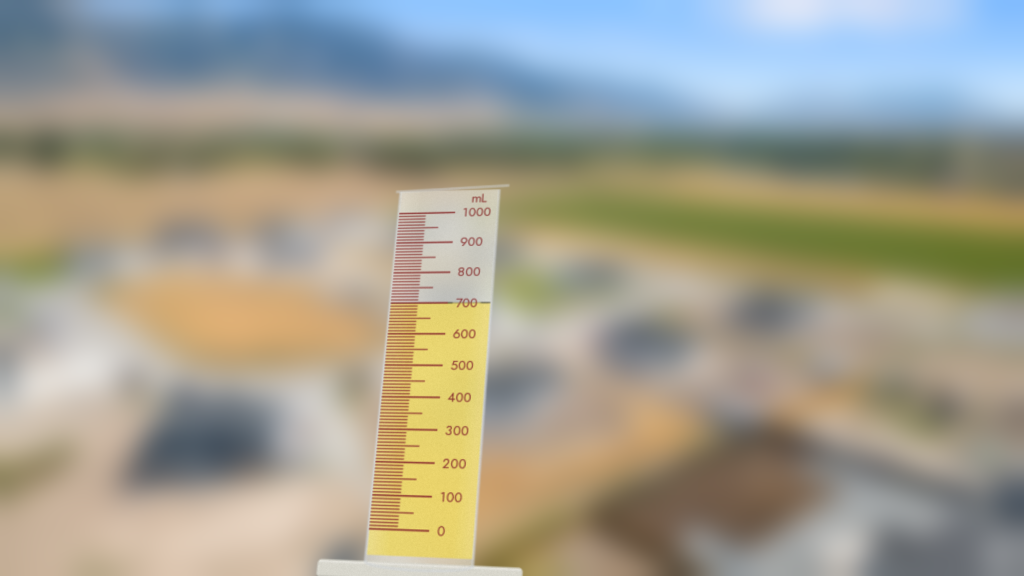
700; mL
